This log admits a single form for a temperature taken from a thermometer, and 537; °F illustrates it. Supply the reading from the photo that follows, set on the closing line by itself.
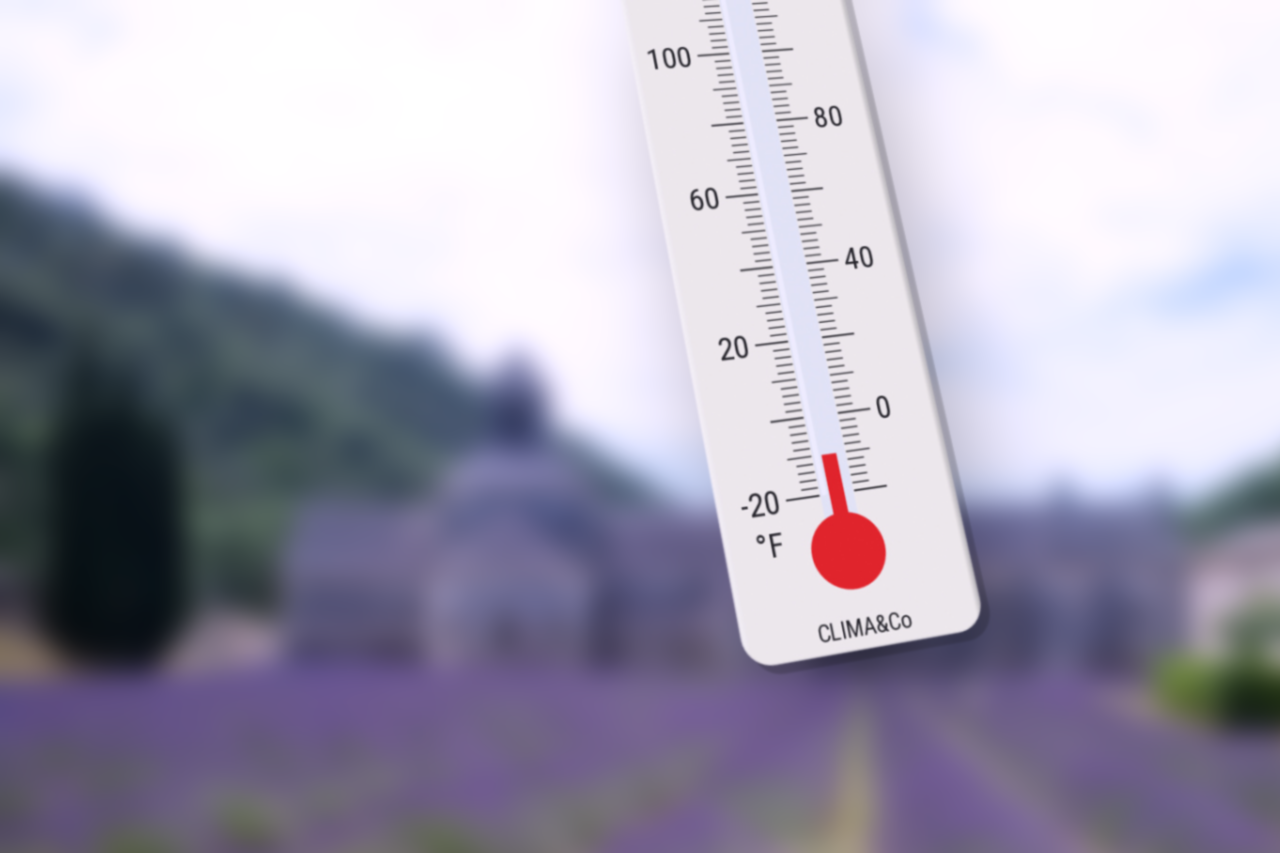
-10; °F
